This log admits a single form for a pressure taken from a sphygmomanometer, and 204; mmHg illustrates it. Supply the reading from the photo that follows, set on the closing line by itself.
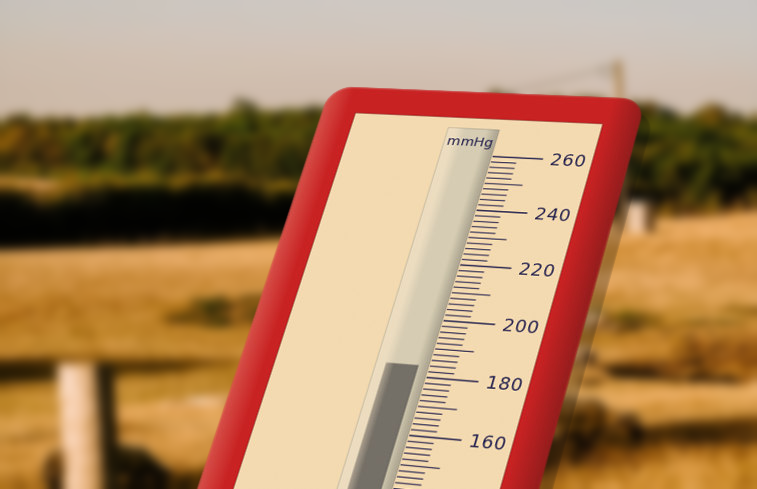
184; mmHg
